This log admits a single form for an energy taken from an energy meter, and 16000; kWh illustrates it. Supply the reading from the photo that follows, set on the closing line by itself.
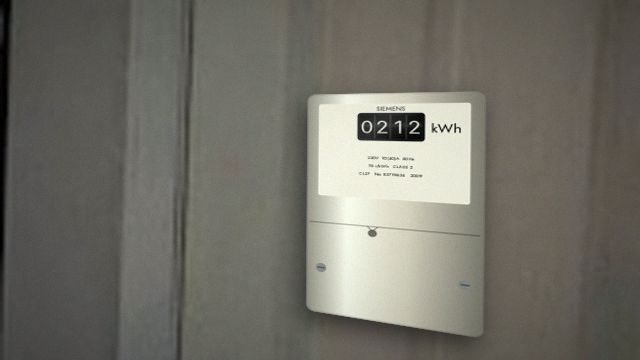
212; kWh
